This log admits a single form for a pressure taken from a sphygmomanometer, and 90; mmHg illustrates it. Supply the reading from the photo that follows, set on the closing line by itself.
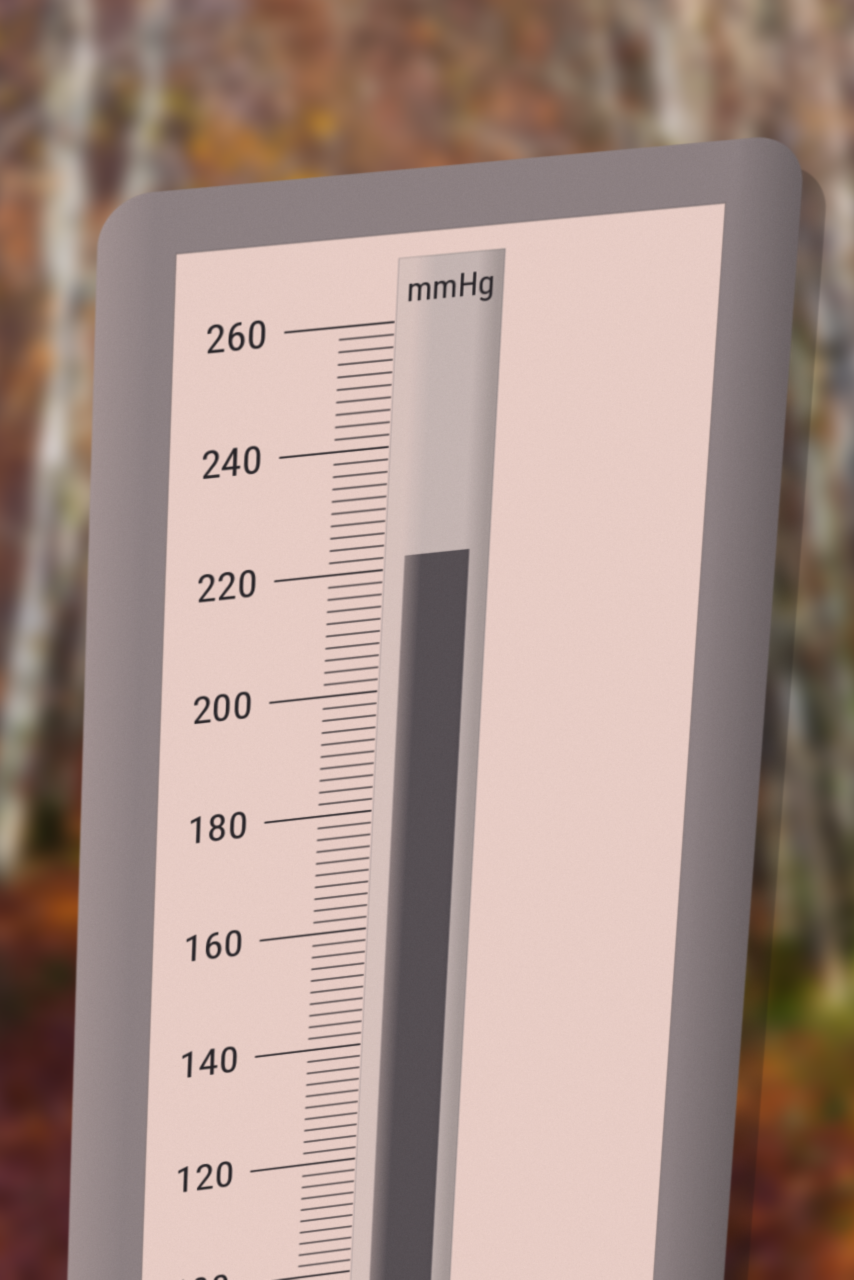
222; mmHg
